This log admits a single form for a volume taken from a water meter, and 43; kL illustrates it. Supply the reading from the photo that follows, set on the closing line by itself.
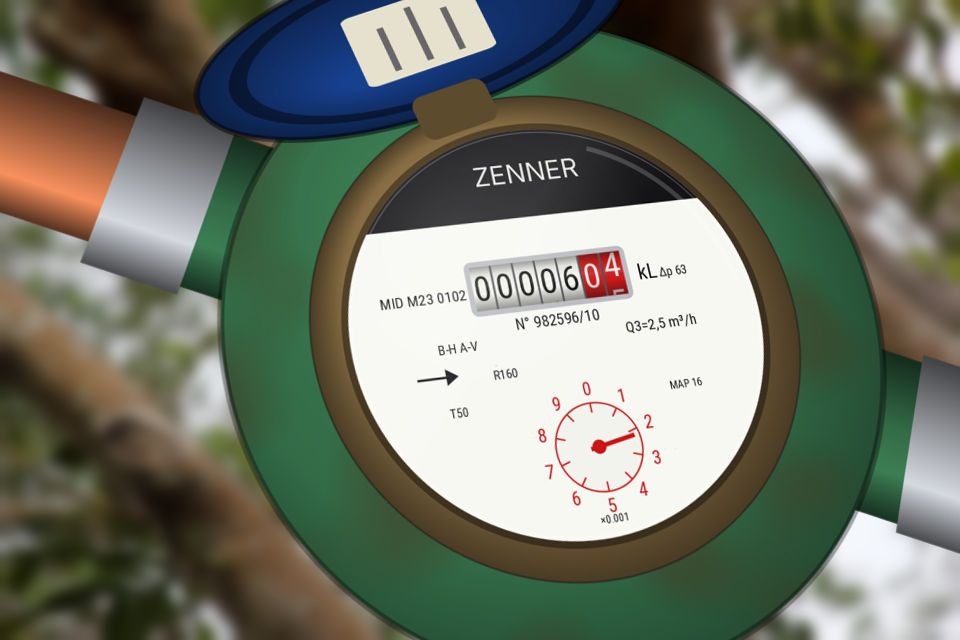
6.042; kL
